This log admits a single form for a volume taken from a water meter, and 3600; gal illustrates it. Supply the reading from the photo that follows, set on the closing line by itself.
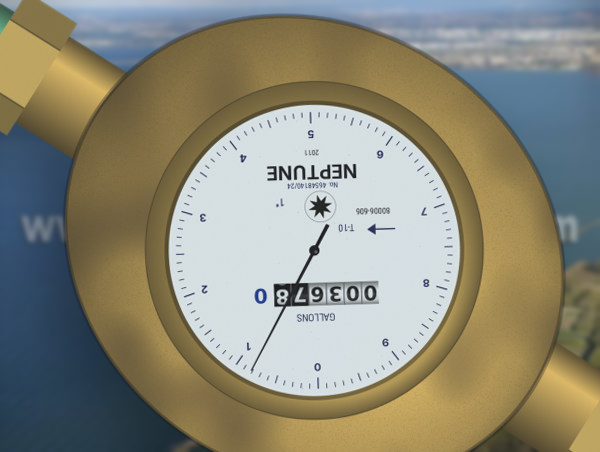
36780.8; gal
